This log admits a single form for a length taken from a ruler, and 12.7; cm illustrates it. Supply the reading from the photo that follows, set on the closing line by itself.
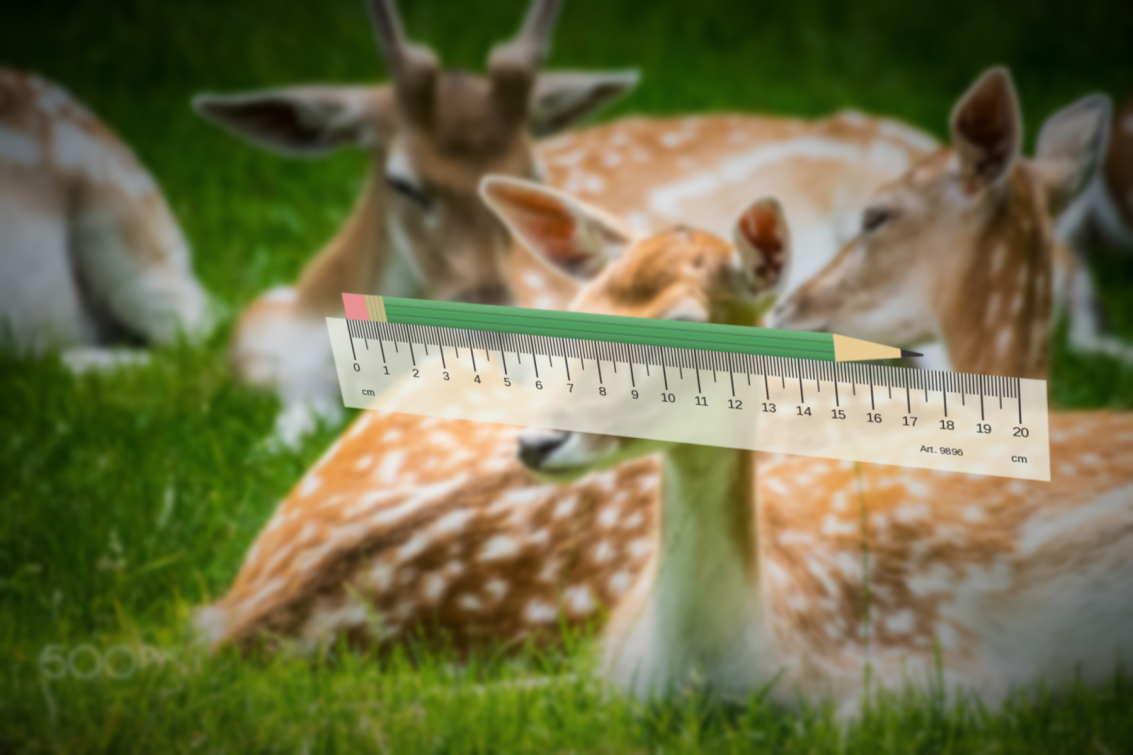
17.5; cm
